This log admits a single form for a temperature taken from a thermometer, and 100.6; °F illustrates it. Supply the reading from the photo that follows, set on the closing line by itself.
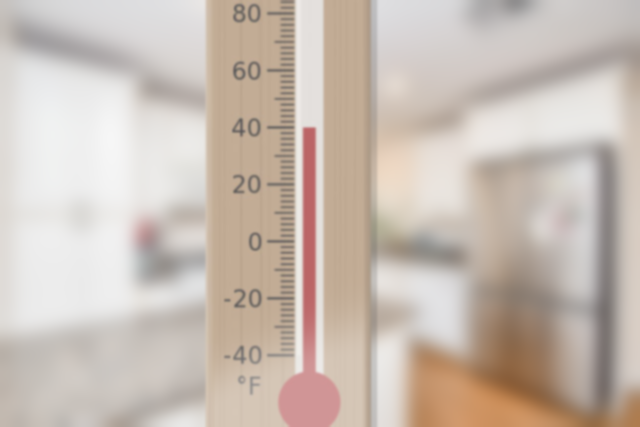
40; °F
